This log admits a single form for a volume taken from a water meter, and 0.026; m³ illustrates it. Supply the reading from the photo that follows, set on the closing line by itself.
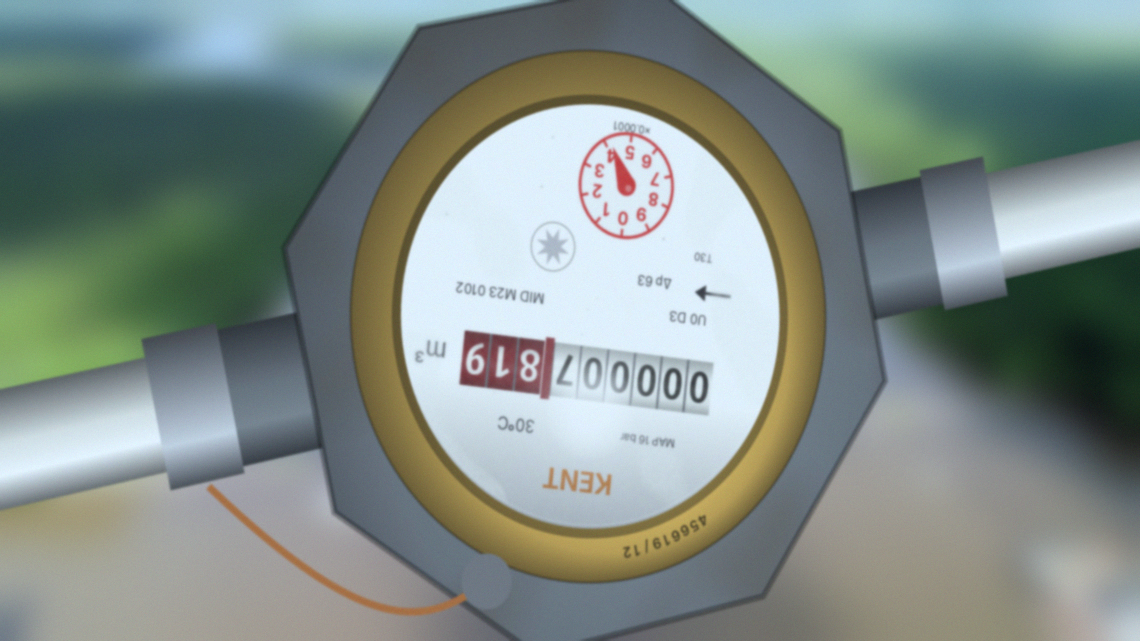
7.8194; m³
